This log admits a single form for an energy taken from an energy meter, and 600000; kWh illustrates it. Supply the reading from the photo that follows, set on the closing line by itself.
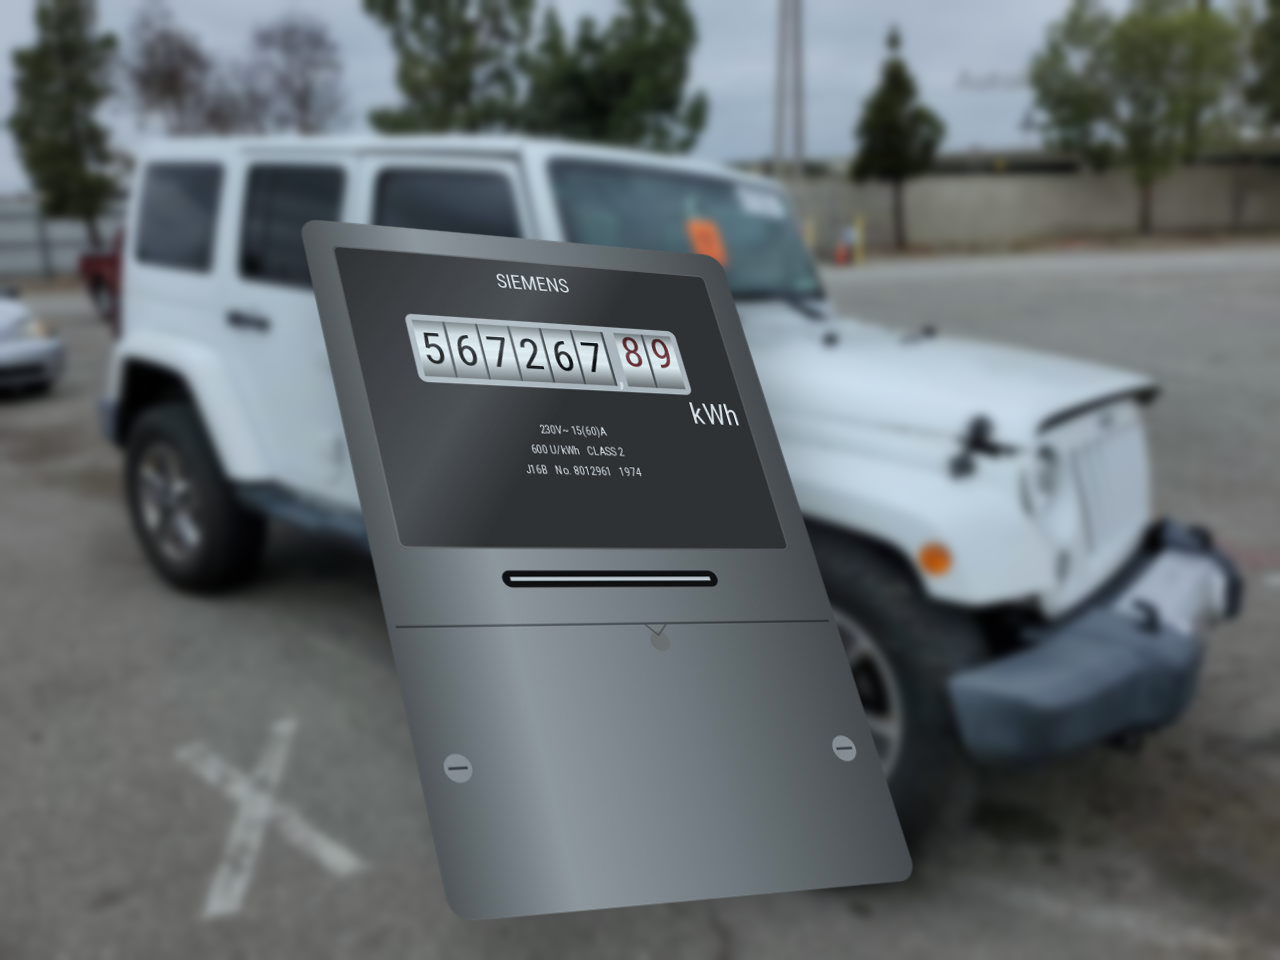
567267.89; kWh
